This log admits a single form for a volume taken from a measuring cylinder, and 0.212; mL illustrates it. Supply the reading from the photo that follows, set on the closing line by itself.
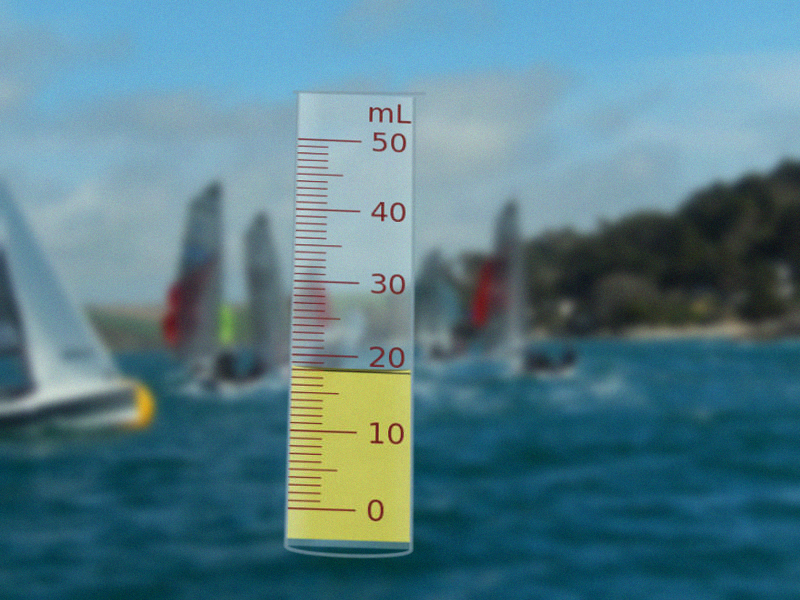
18; mL
